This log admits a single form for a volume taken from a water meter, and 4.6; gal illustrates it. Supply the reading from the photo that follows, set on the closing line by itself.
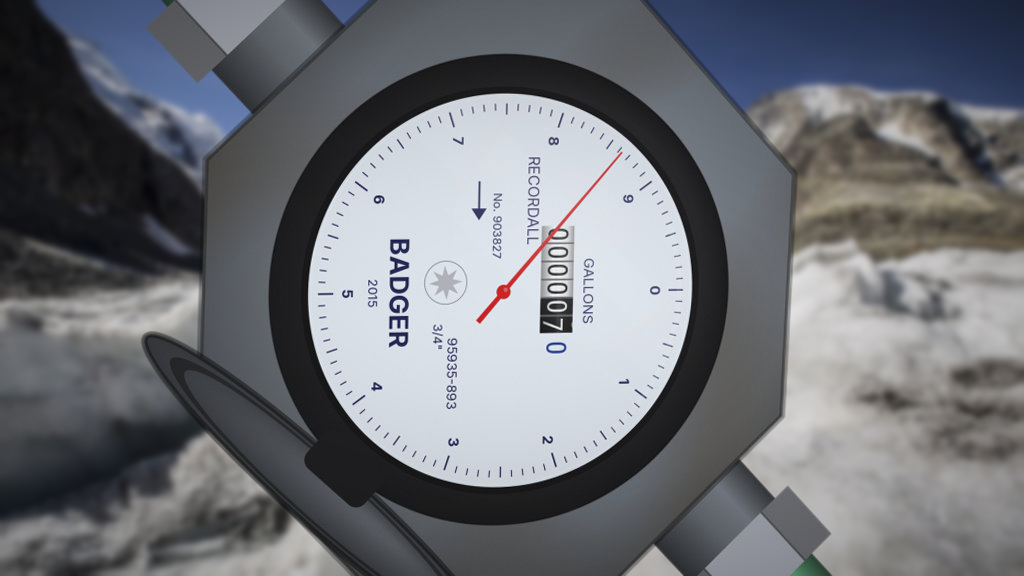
68.6; gal
